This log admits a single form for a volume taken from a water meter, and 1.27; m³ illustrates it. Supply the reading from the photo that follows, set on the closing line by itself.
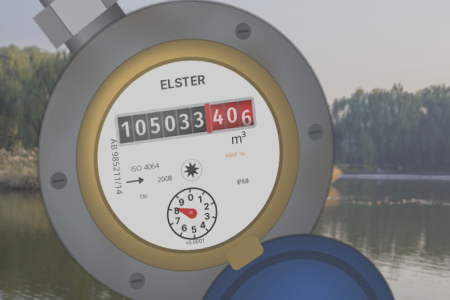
105033.4058; m³
